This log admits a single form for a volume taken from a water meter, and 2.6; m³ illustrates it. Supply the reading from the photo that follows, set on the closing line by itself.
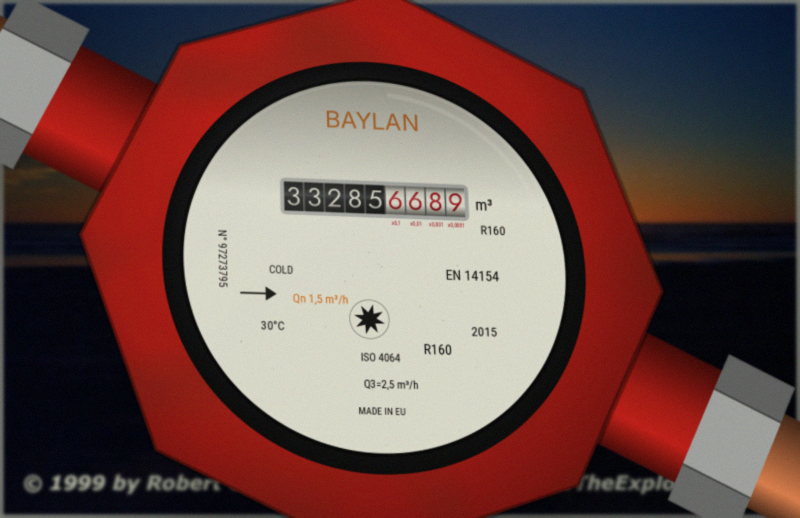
33285.6689; m³
